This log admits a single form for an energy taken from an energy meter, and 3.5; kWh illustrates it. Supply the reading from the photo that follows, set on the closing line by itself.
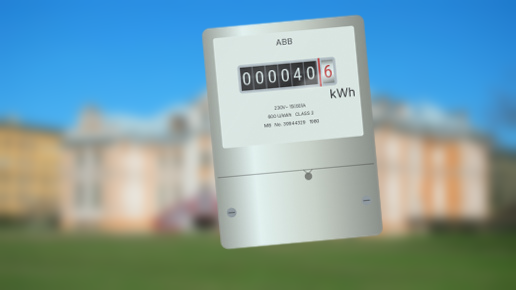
40.6; kWh
